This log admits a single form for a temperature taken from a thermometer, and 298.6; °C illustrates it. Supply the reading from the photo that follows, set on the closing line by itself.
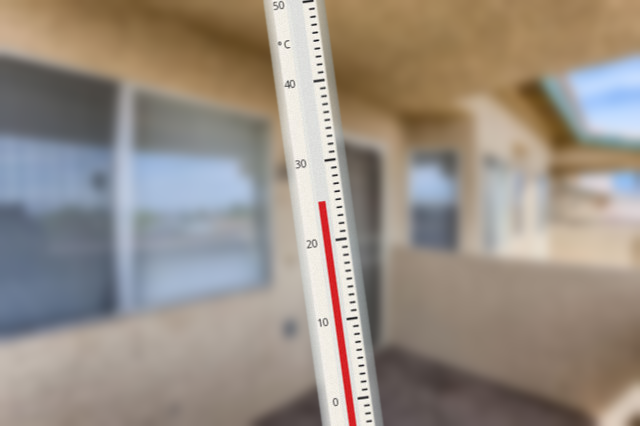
25; °C
